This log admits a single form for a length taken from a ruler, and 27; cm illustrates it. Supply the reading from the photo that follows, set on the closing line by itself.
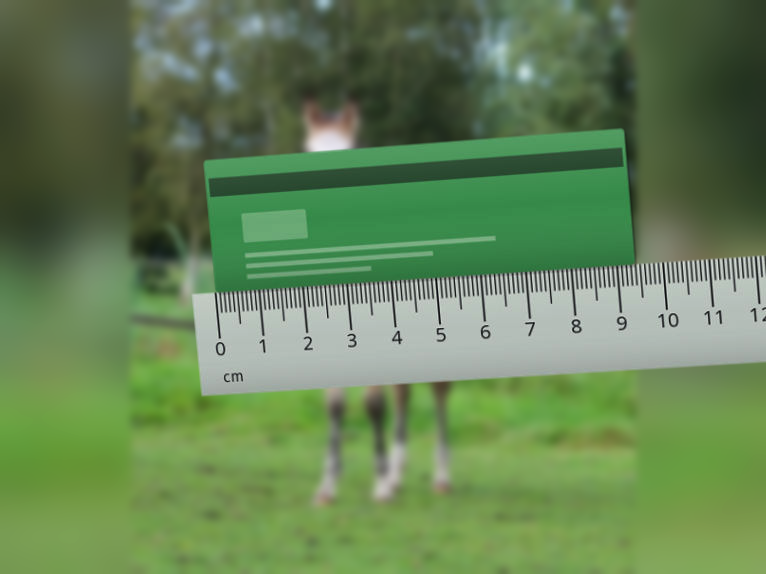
9.4; cm
